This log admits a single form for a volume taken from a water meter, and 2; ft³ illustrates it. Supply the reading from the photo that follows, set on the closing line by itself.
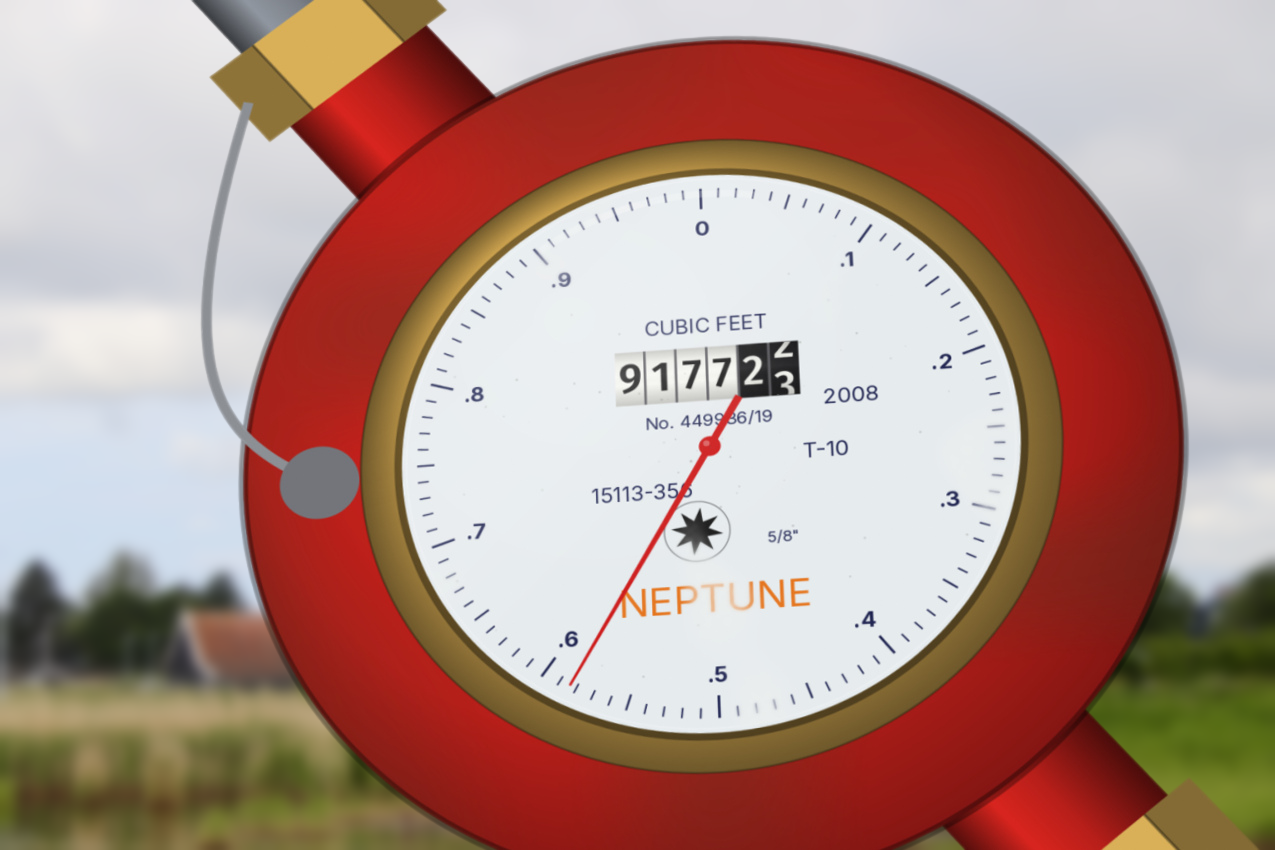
917722.58; ft³
